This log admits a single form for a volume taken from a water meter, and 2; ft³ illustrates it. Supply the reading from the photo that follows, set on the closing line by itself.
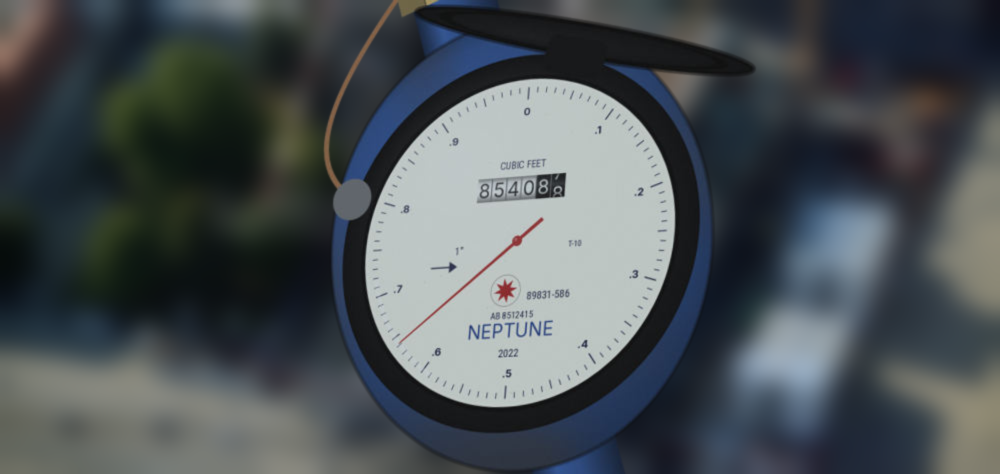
854087.64; ft³
